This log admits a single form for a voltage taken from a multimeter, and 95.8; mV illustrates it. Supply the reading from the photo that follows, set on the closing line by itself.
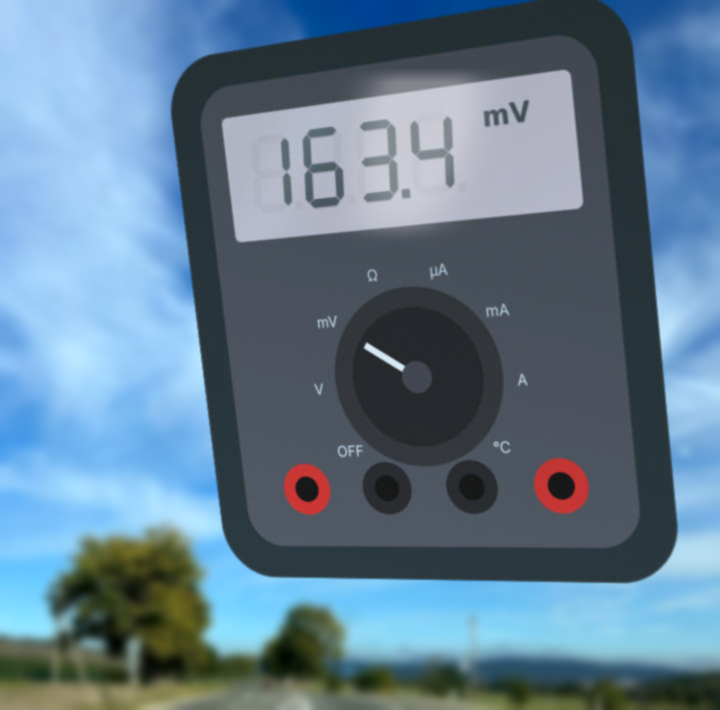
163.4; mV
